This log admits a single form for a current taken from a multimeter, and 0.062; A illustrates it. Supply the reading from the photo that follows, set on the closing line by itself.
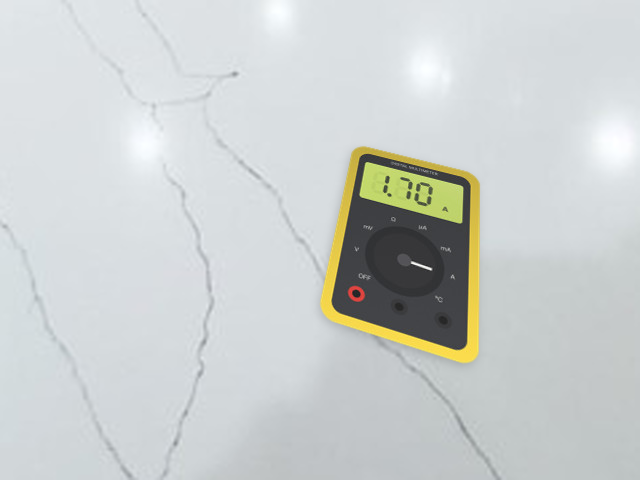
1.70; A
